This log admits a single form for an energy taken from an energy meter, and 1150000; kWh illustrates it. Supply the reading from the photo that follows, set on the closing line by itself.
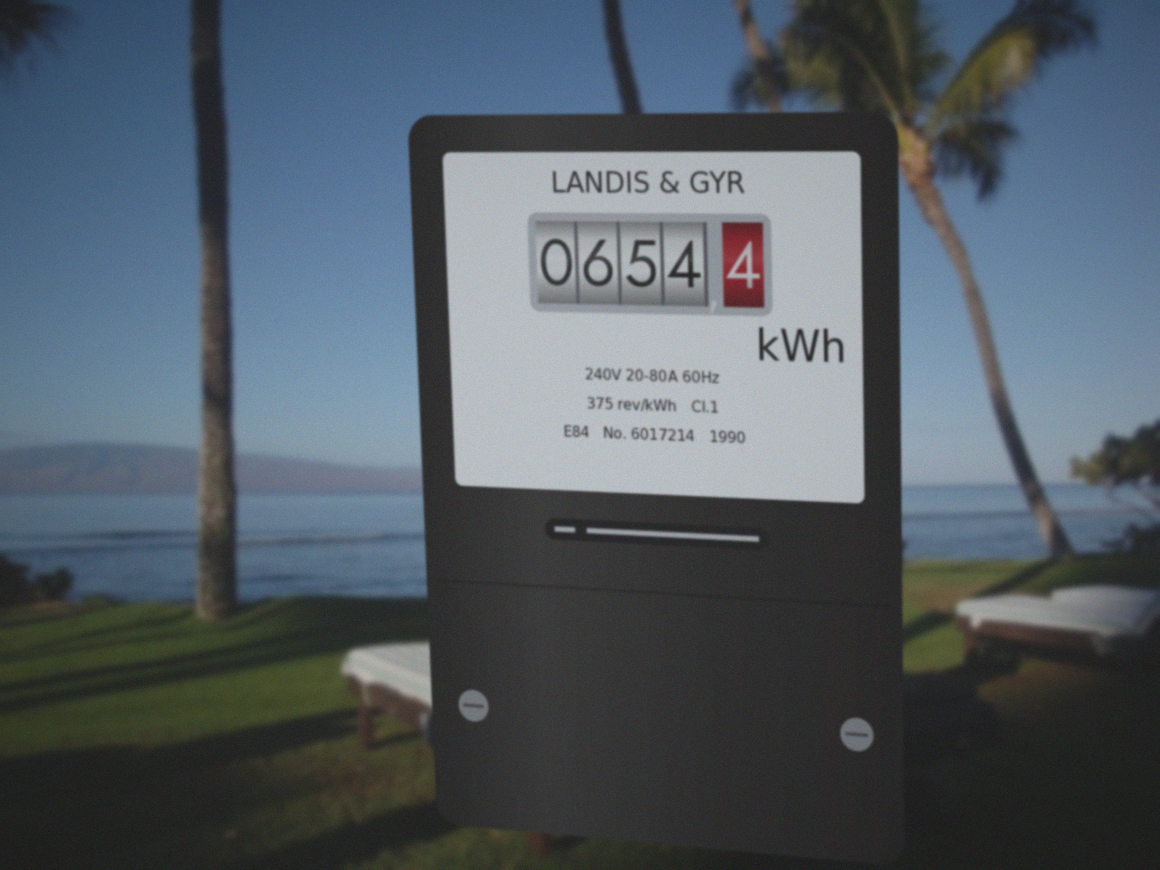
654.4; kWh
